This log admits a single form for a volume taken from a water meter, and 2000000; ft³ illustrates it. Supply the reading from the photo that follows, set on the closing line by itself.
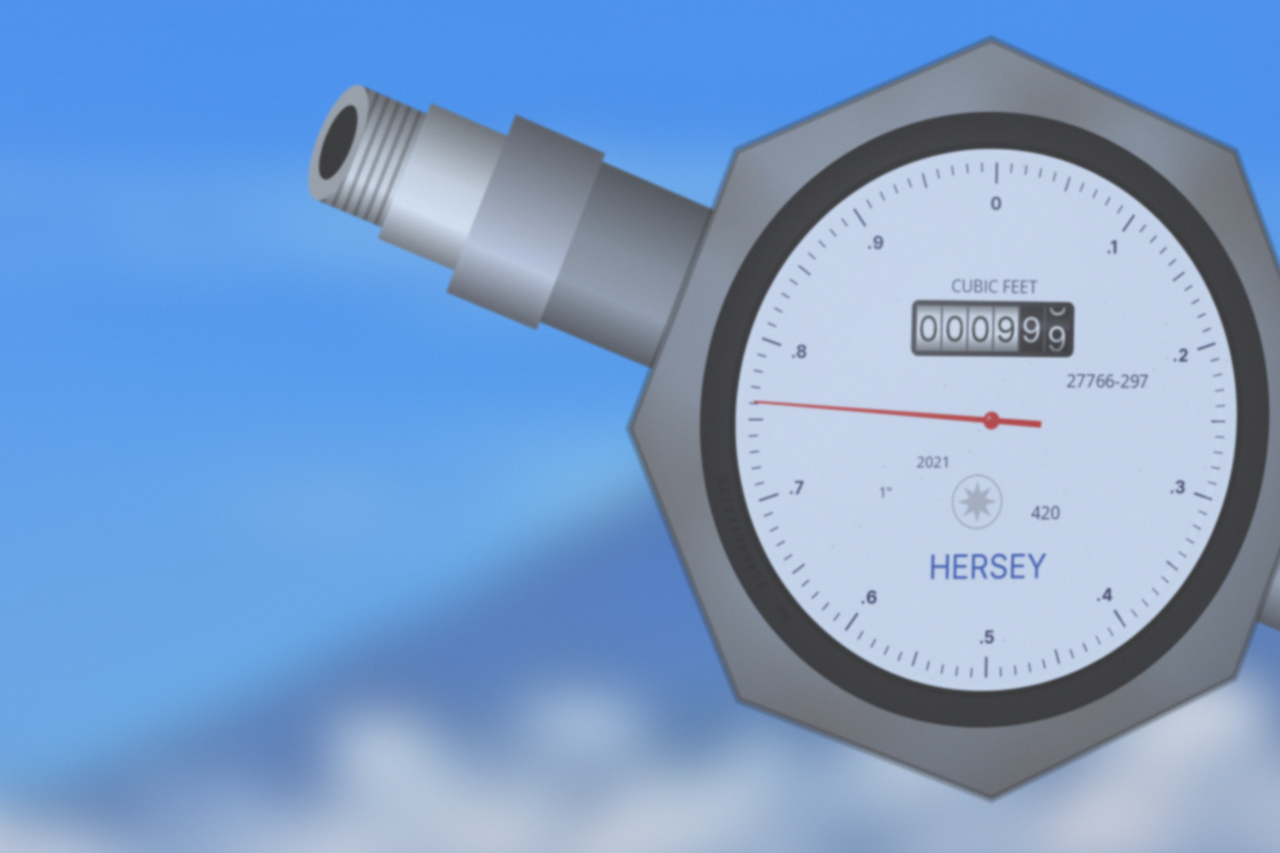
998.76; ft³
